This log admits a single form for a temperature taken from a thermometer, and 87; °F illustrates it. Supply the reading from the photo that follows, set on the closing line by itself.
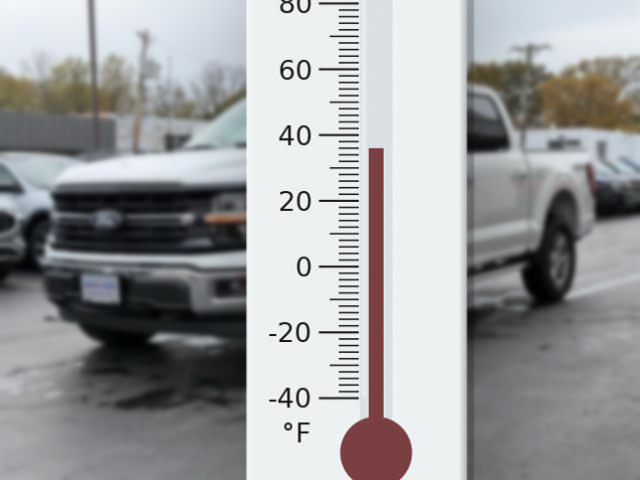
36; °F
